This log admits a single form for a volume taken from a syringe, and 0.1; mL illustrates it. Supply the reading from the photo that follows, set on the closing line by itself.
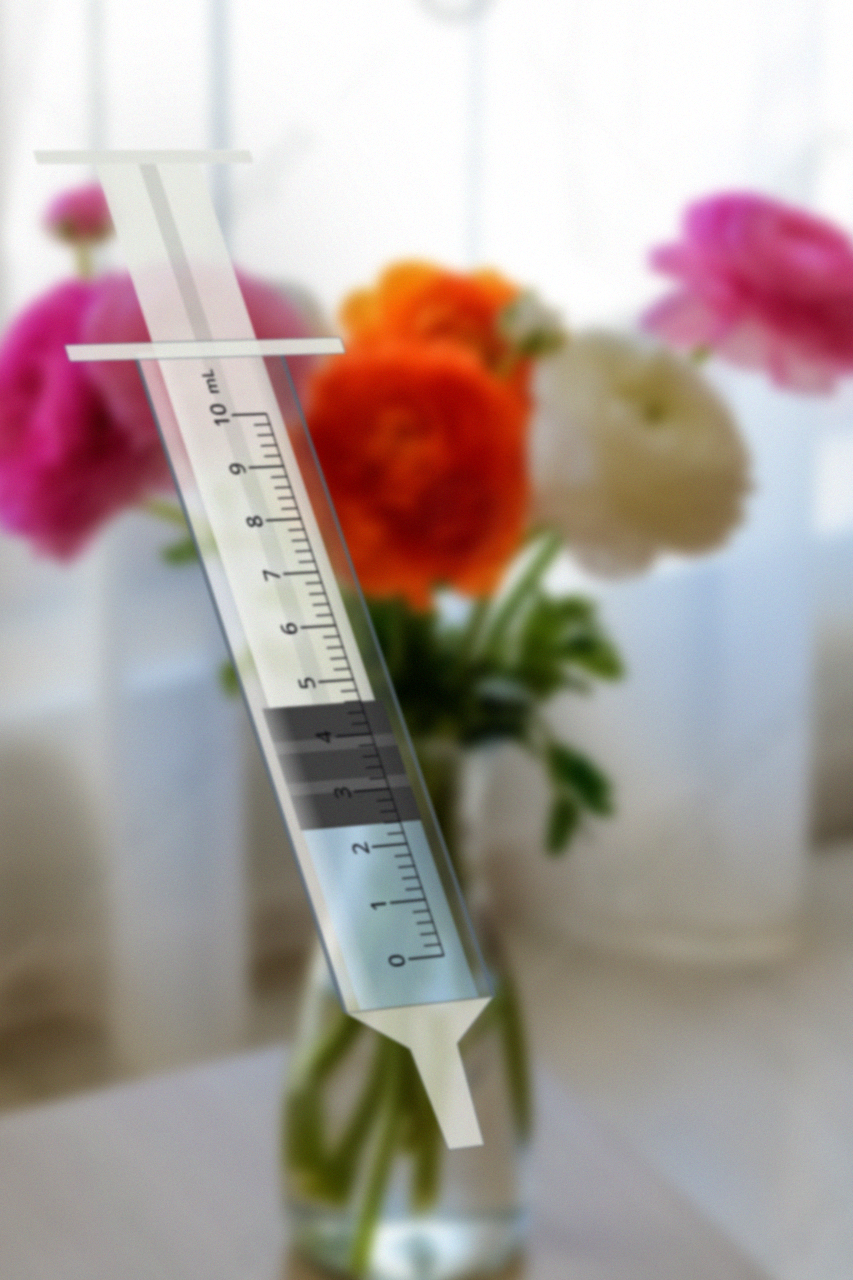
2.4; mL
